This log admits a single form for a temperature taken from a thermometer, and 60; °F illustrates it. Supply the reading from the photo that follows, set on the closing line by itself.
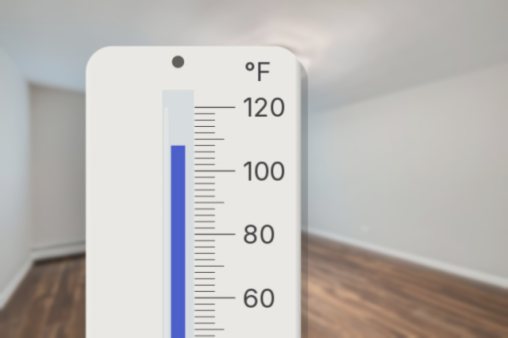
108; °F
